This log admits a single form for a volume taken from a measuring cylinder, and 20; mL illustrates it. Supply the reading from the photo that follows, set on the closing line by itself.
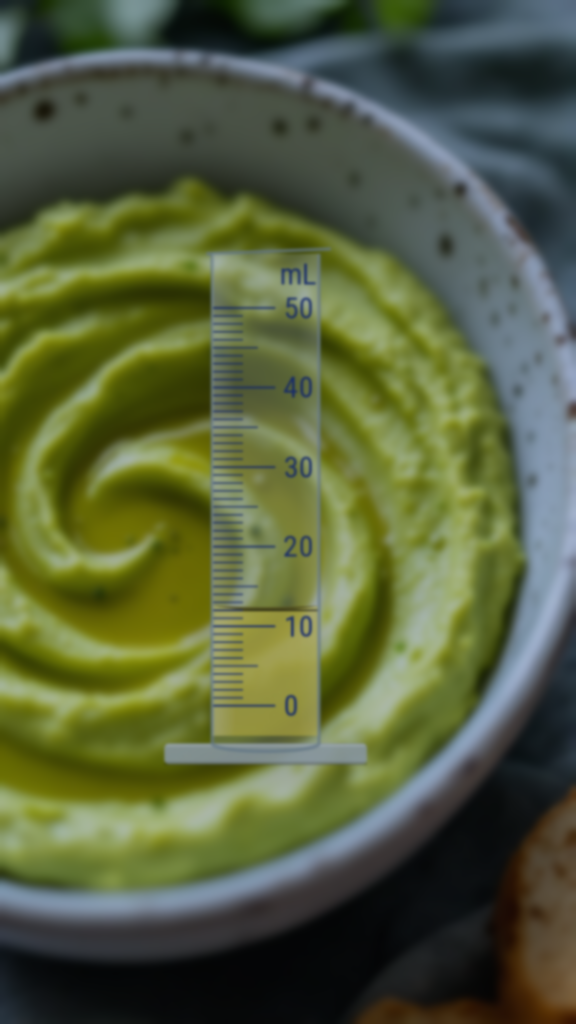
12; mL
